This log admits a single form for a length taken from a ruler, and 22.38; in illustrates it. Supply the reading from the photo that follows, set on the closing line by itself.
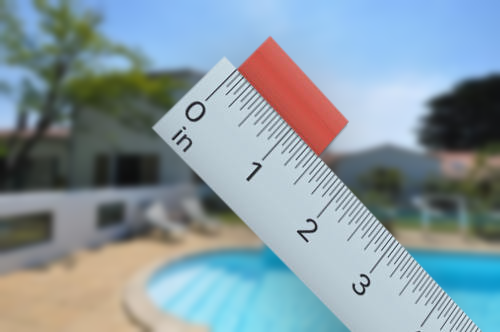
1.5; in
